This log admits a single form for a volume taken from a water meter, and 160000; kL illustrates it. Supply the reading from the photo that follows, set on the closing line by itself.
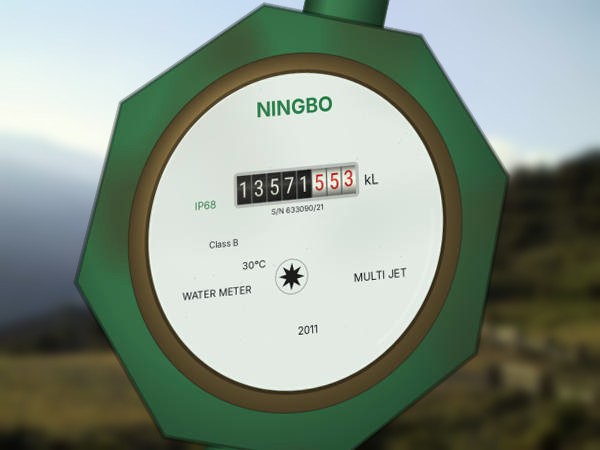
13571.553; kL
